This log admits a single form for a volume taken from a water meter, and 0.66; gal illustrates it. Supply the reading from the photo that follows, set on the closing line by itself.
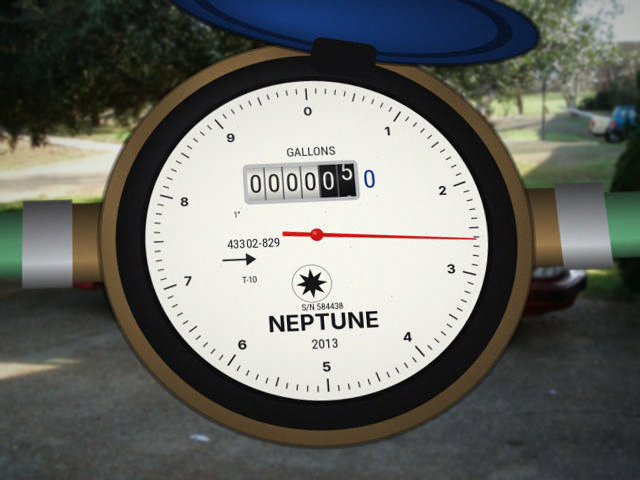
52.6; gal
